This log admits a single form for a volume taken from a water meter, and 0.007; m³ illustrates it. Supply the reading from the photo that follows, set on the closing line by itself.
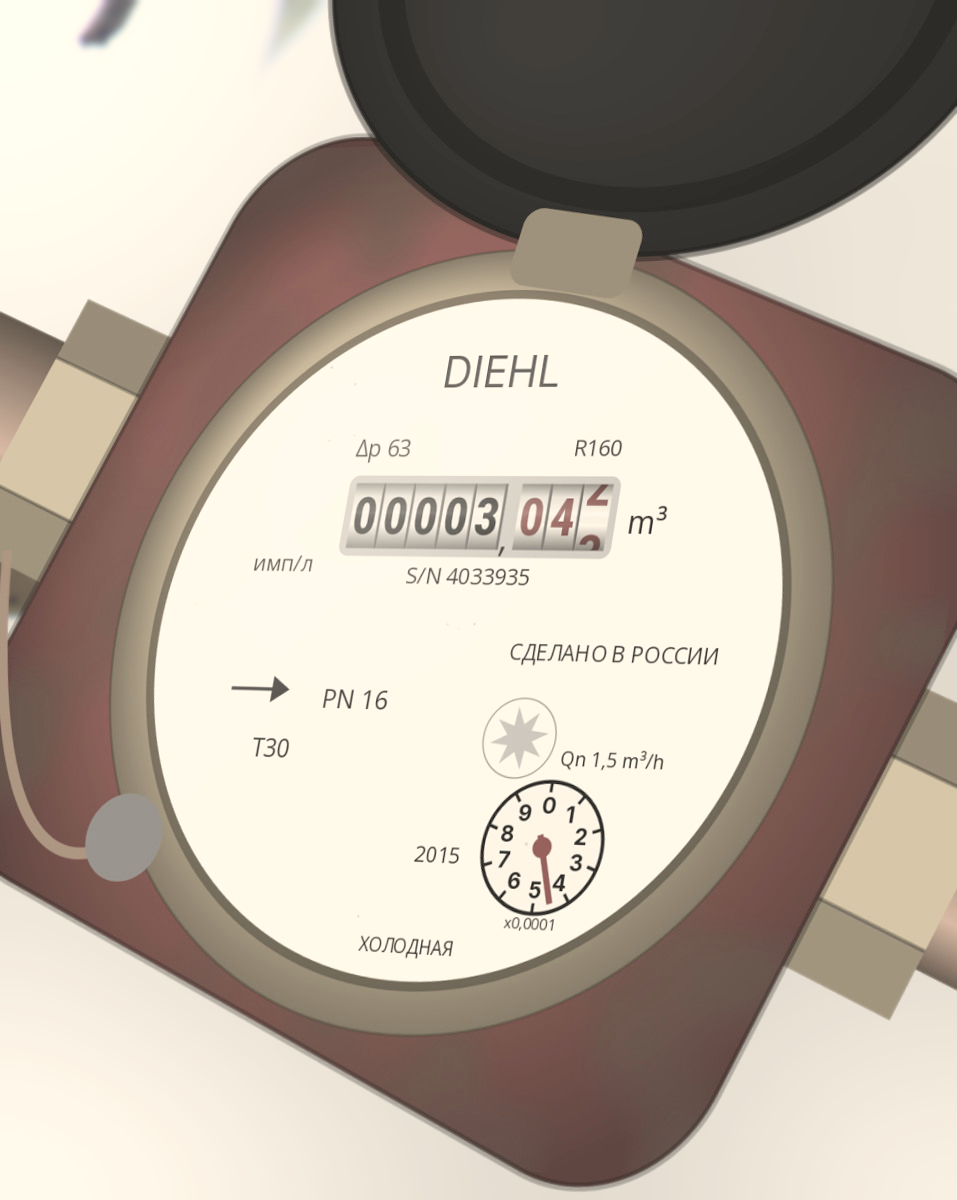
3.0424; m³
